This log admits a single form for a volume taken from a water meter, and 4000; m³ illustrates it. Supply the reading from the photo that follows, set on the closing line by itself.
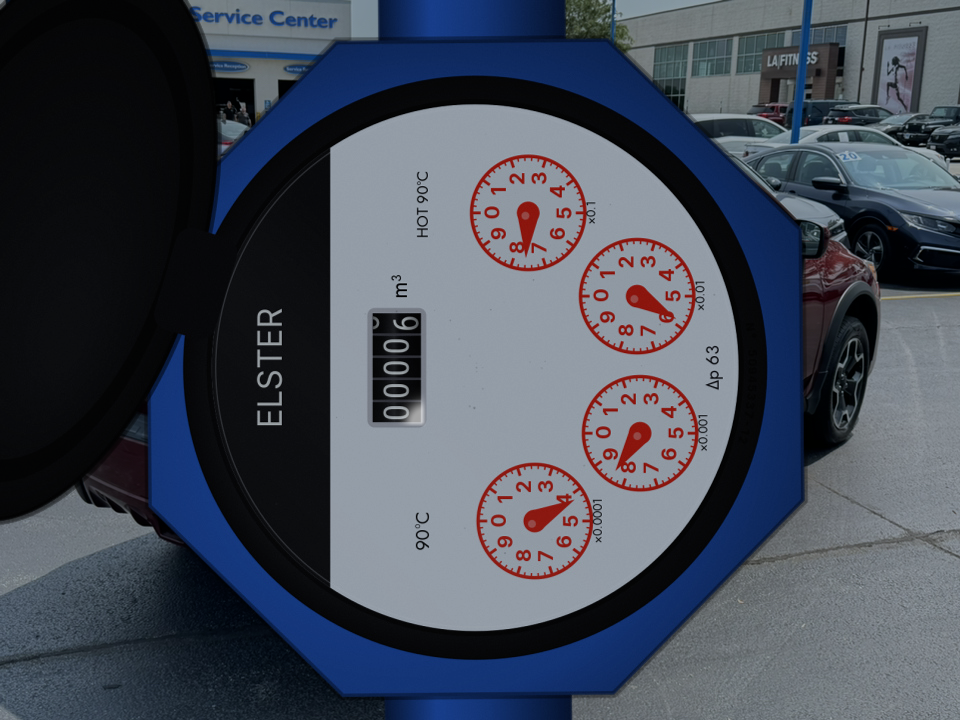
5.7584; m³
